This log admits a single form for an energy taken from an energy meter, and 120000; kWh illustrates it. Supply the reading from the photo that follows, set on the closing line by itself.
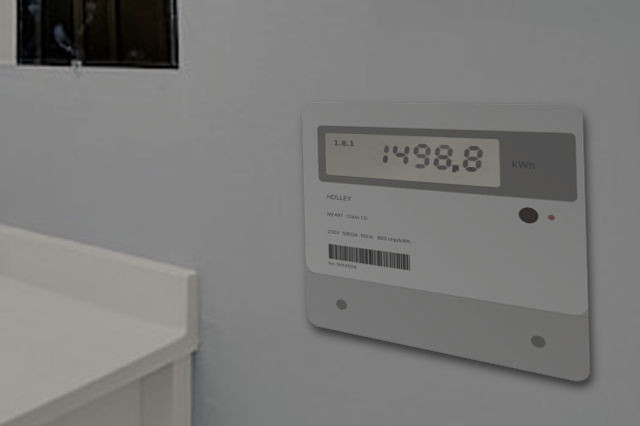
1498.8; kWh
